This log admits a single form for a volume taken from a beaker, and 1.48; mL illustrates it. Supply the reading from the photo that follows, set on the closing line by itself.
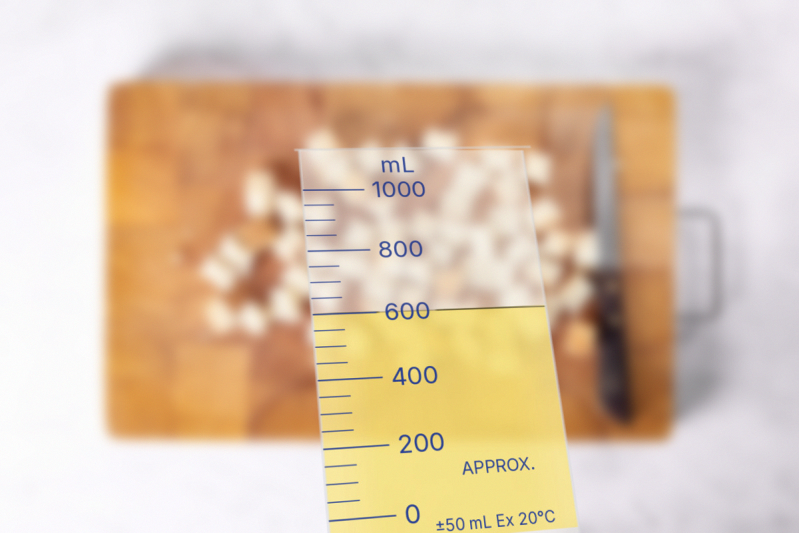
600; mL
